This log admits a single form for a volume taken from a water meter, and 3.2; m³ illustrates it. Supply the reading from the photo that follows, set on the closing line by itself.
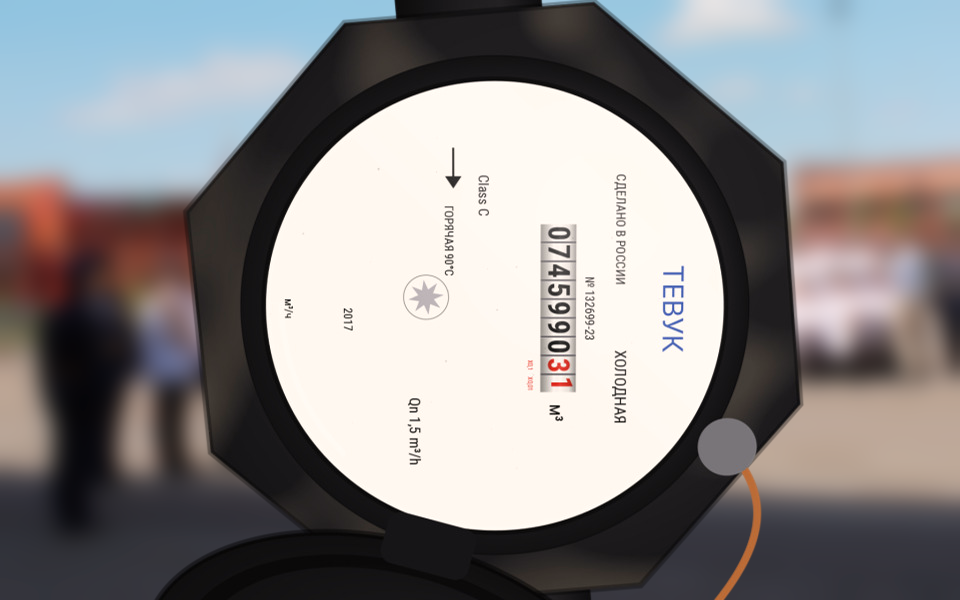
745990.31; m³
